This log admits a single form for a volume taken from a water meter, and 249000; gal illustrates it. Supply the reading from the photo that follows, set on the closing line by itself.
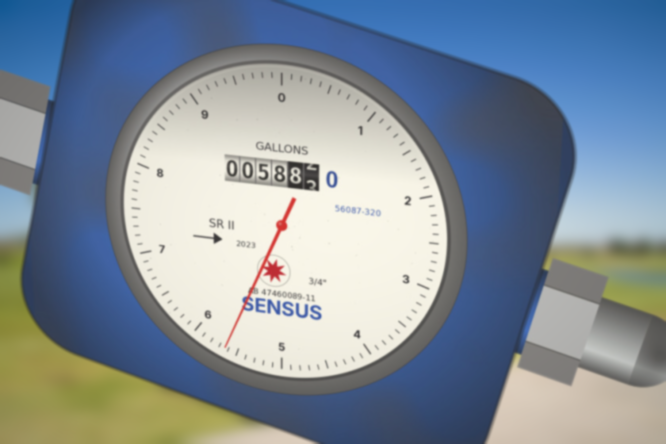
58825.6; gal
